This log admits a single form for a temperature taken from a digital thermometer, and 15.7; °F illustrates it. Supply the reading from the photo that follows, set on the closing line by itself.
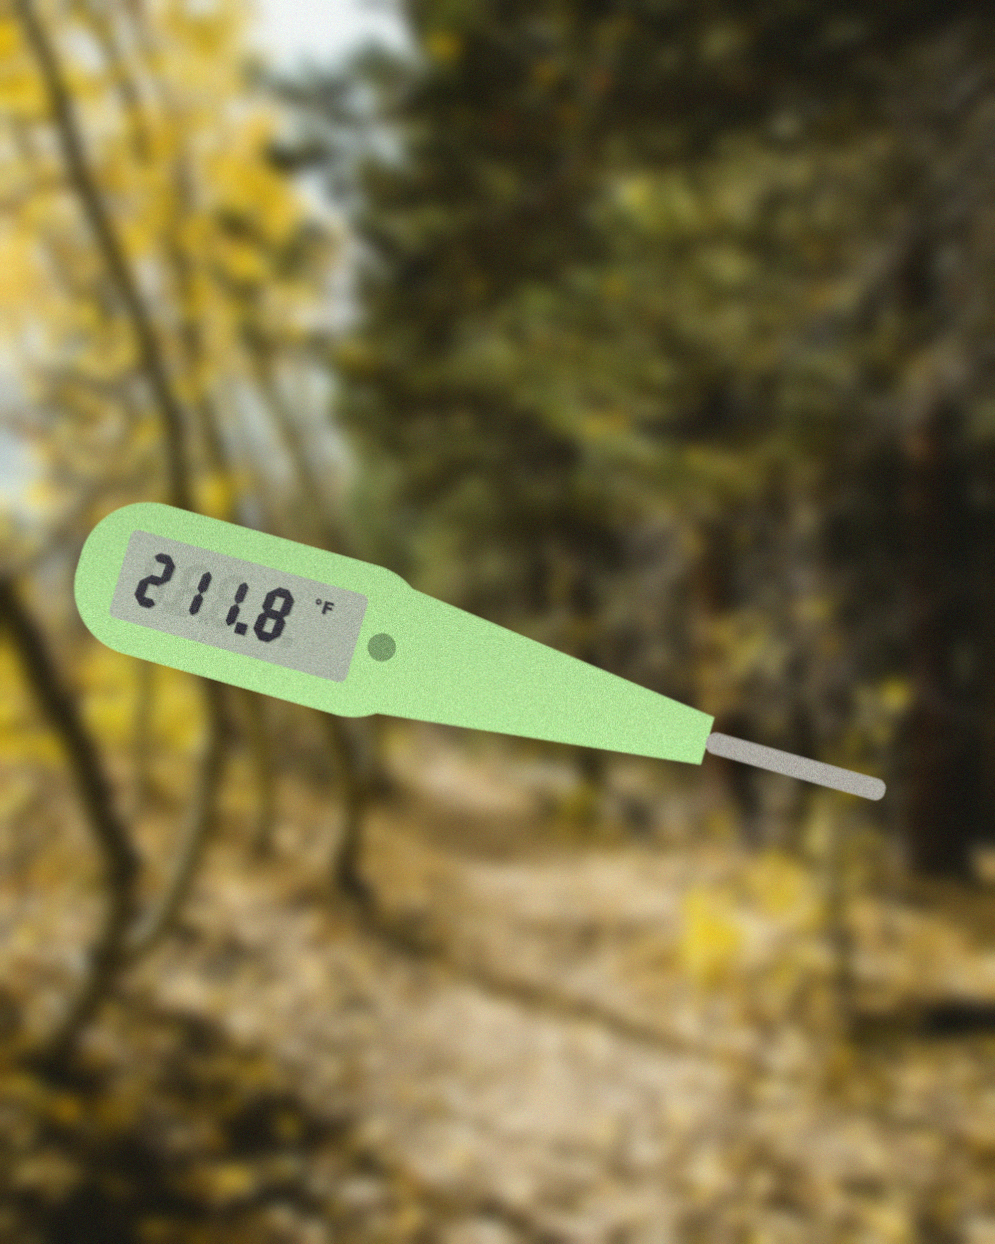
211.8; °F
